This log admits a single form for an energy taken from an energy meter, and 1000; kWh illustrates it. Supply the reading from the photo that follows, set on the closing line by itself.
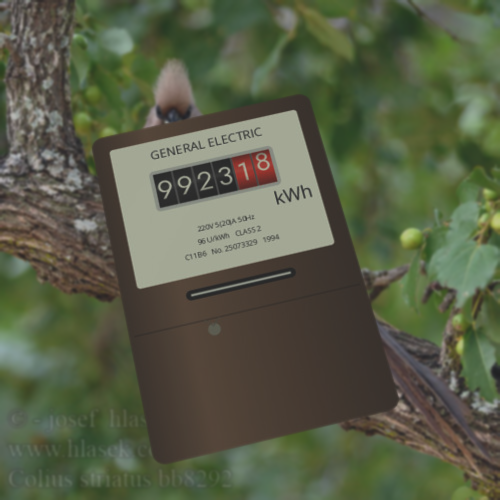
9923.18; kWh
